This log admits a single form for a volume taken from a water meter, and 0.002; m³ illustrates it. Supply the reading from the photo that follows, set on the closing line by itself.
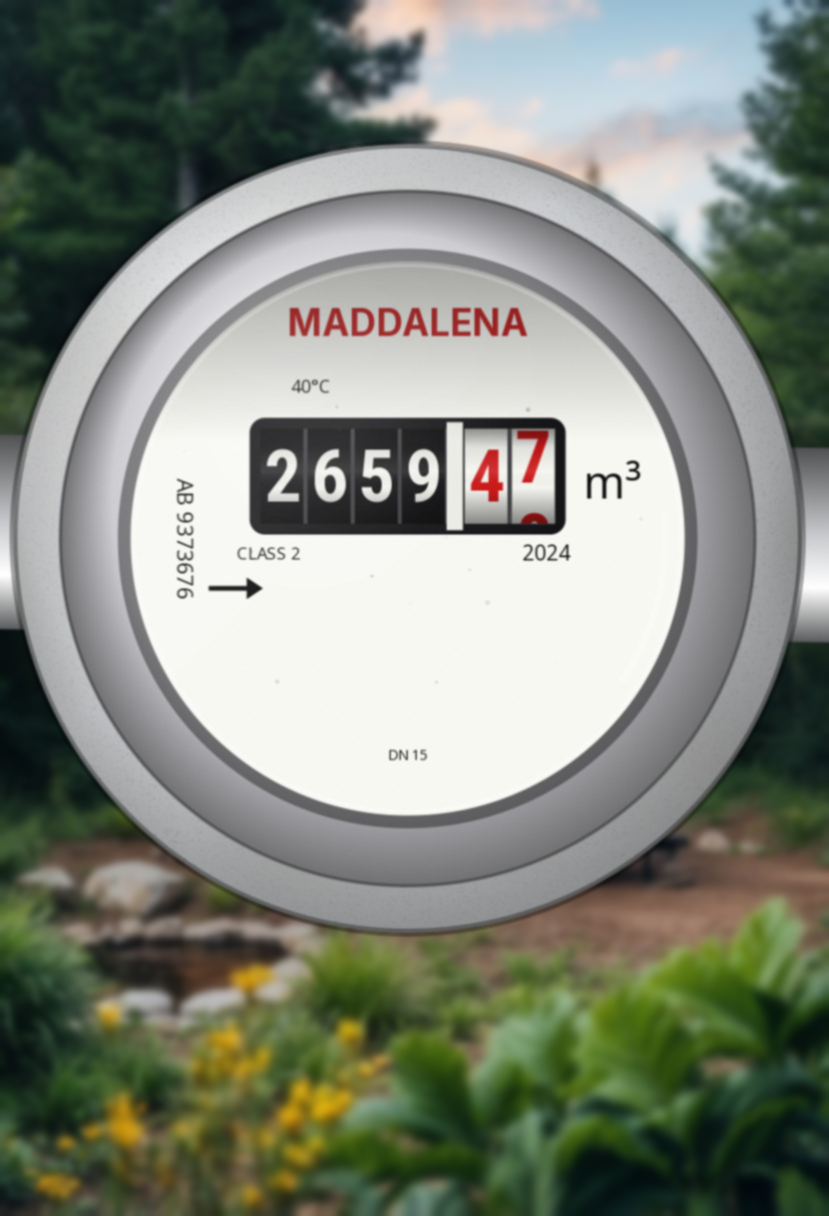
2659.47; m³
